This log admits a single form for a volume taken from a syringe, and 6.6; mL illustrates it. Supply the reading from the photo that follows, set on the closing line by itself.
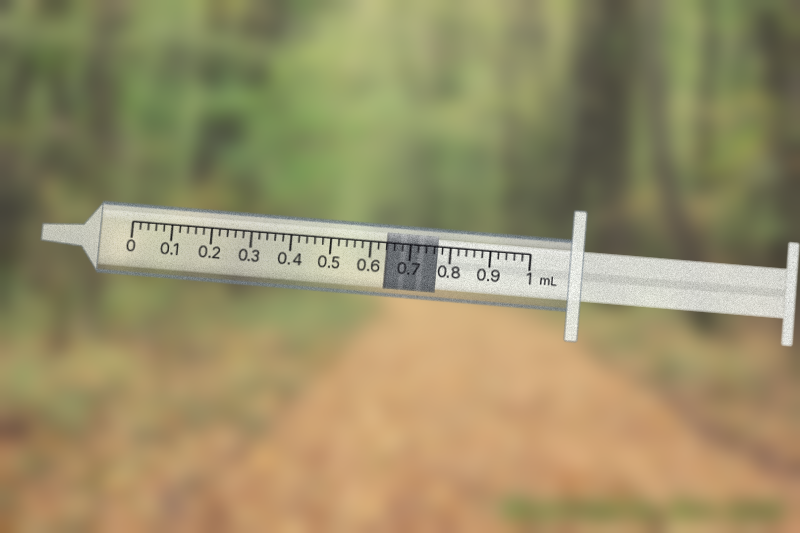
0.64; mL
